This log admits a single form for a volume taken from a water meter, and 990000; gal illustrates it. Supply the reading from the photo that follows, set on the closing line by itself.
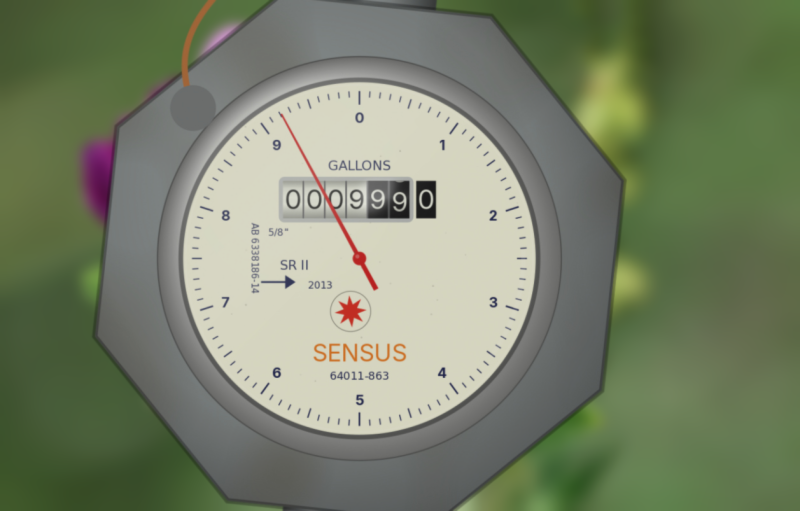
9989.2; gal
